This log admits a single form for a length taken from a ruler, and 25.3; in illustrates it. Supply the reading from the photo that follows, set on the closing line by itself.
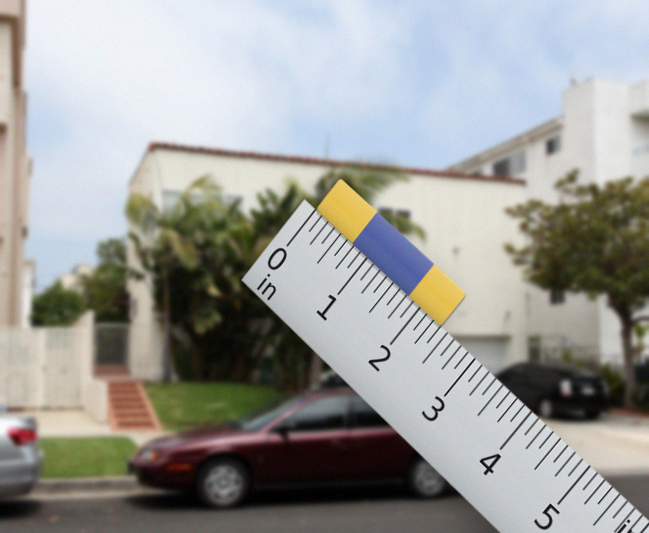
2.375; in
